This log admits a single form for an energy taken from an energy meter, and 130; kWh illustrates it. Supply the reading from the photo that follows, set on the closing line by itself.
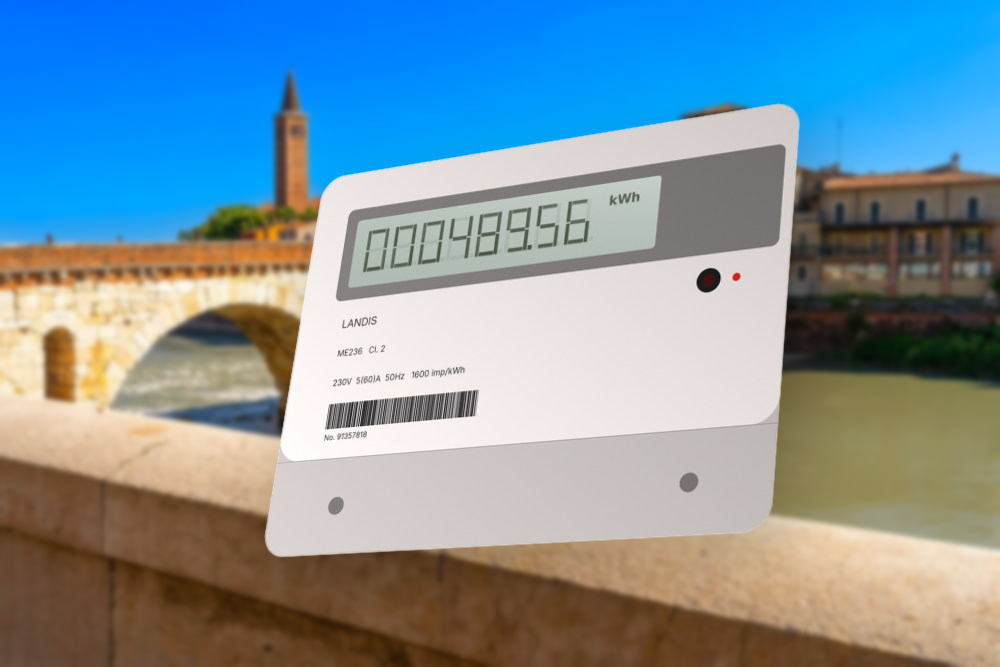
489.56; kWh
